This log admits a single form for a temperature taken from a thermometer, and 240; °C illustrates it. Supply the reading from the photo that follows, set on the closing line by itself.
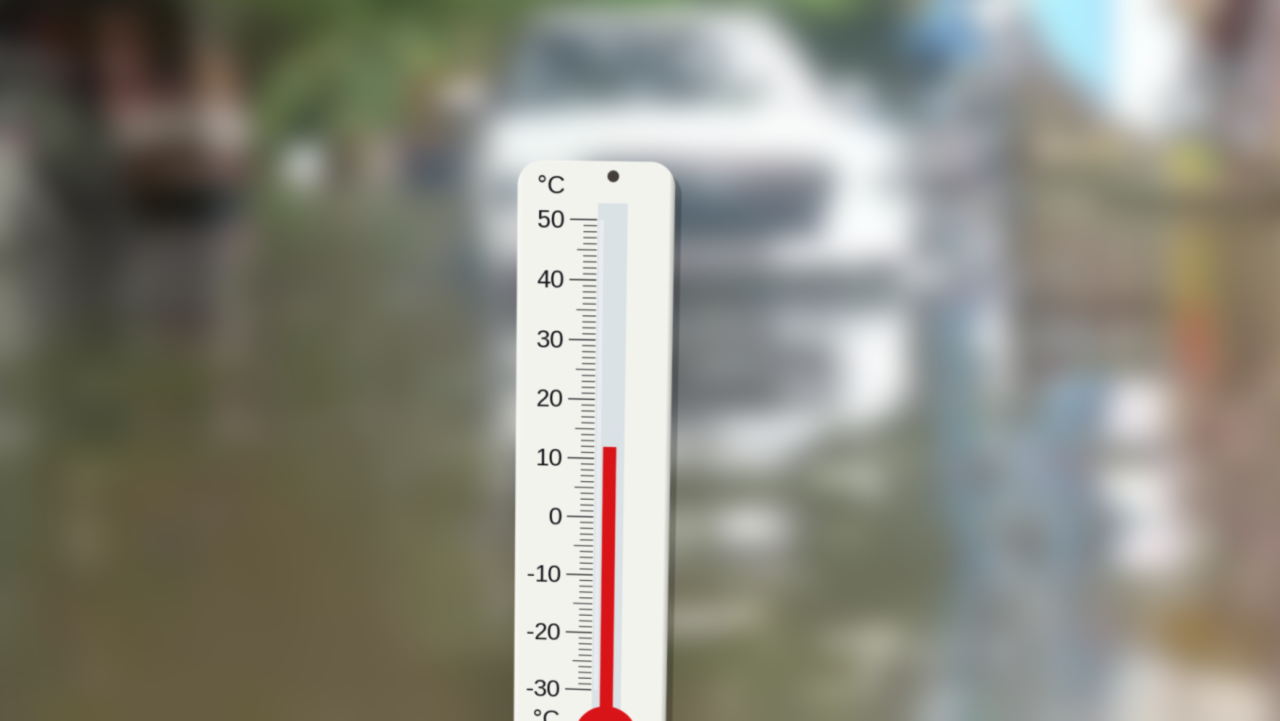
12; °C
